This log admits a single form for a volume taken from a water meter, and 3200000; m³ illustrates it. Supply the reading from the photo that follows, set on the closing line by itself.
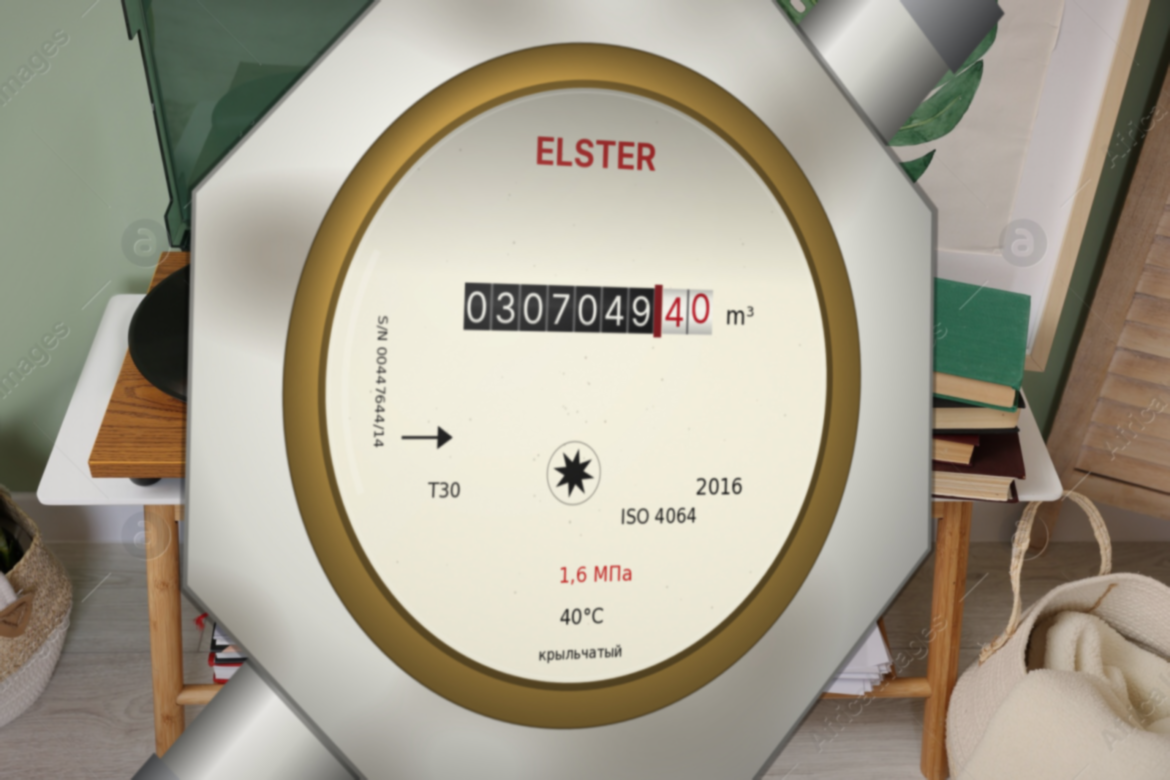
307049.40; m³
